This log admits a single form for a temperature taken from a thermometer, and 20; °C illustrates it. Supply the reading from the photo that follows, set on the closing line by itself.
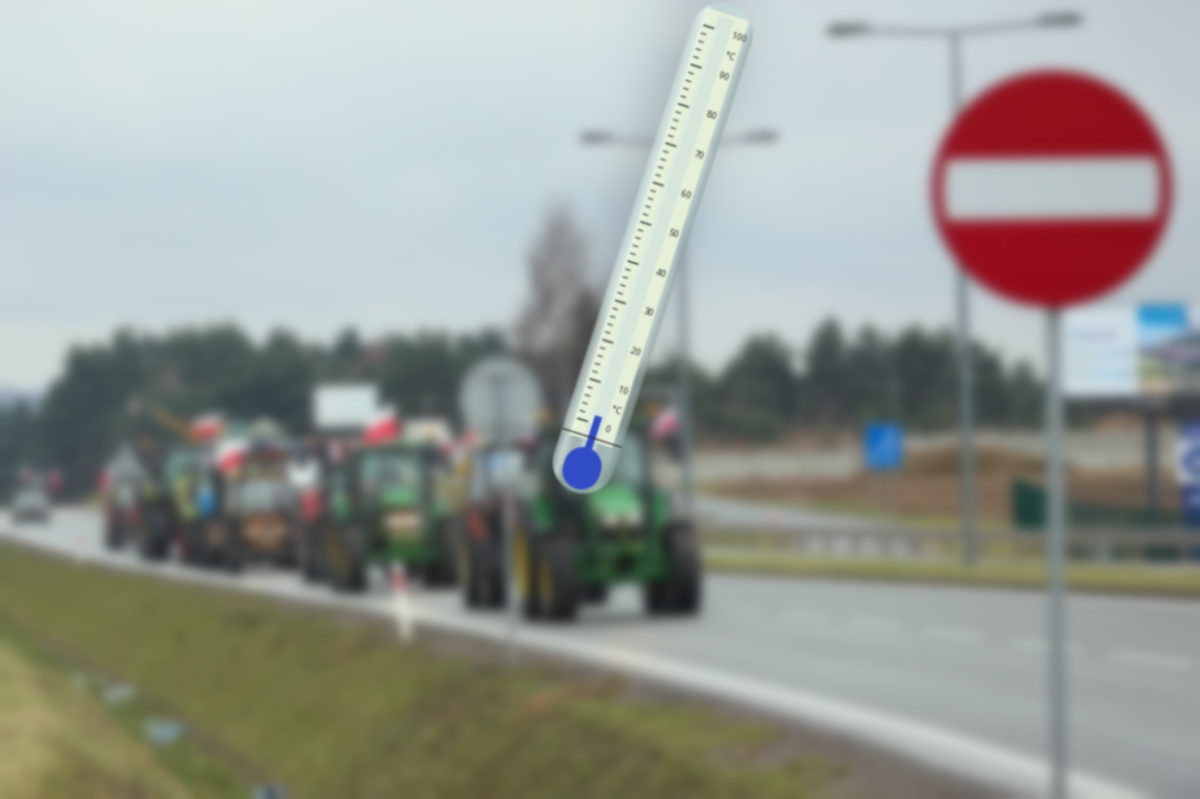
2; °C
